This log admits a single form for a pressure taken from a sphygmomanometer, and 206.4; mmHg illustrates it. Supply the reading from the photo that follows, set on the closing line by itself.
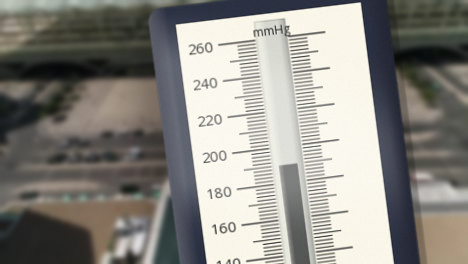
190; mmHg
